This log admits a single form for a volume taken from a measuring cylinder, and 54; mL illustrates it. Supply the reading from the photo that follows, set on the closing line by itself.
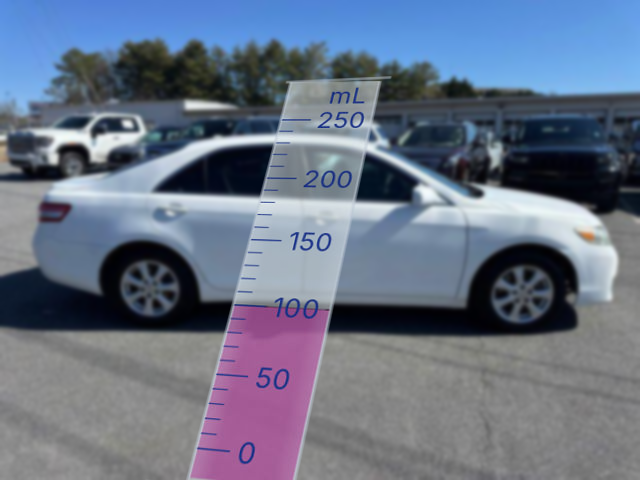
100; mL
